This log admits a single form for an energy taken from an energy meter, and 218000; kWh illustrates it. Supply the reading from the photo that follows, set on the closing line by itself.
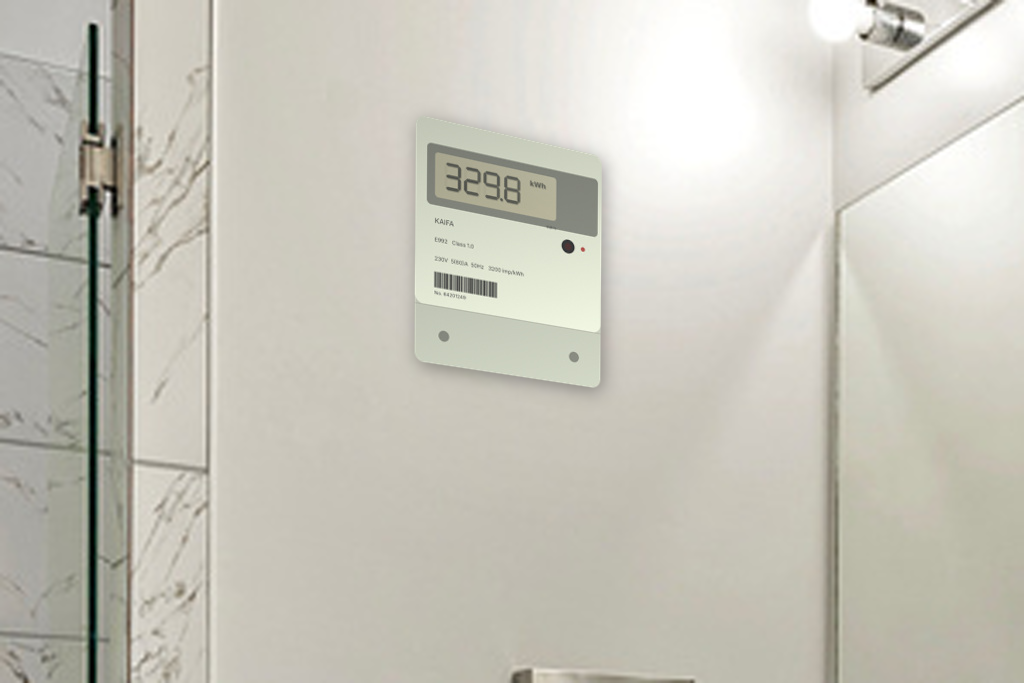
329.8; kWh
